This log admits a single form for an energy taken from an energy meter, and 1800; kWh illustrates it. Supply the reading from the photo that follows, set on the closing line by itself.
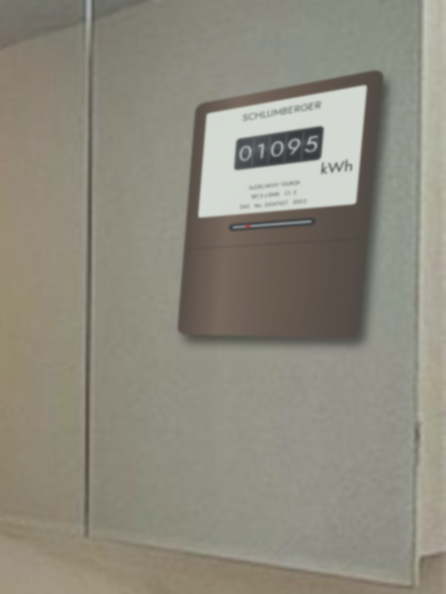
1095; kWh
